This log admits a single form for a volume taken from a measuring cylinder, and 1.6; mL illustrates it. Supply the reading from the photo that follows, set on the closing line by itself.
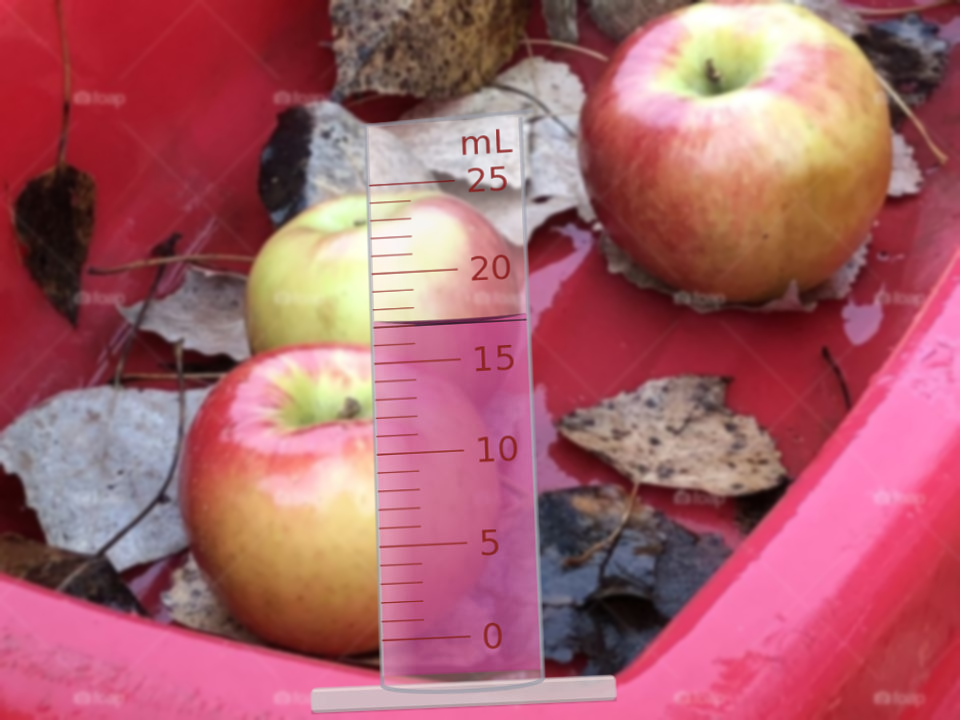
17; mL
